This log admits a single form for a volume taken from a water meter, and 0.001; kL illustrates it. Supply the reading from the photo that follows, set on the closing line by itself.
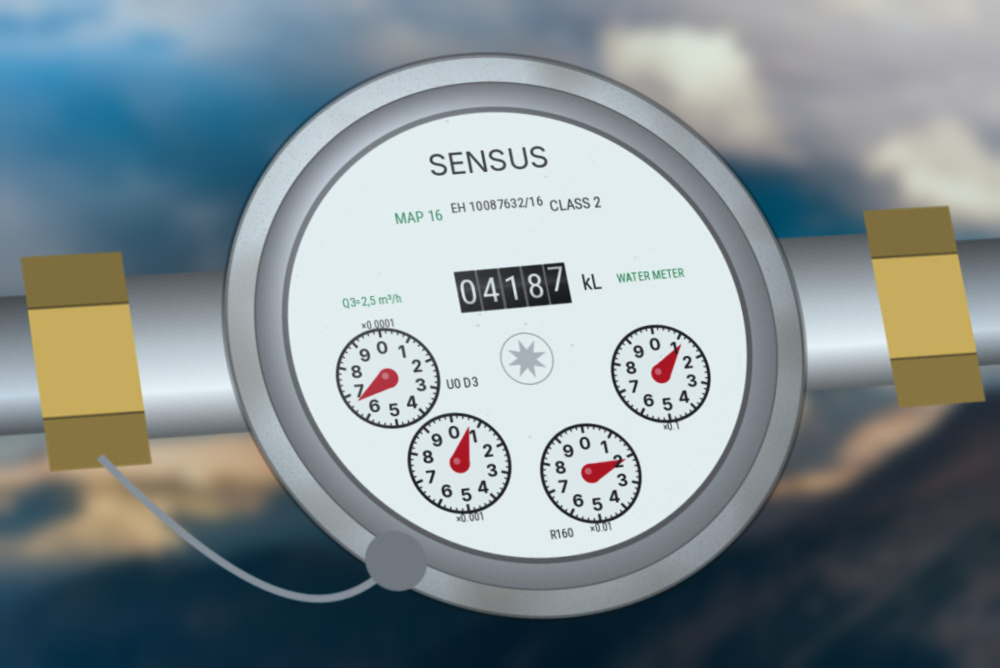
4187.1206; kL
